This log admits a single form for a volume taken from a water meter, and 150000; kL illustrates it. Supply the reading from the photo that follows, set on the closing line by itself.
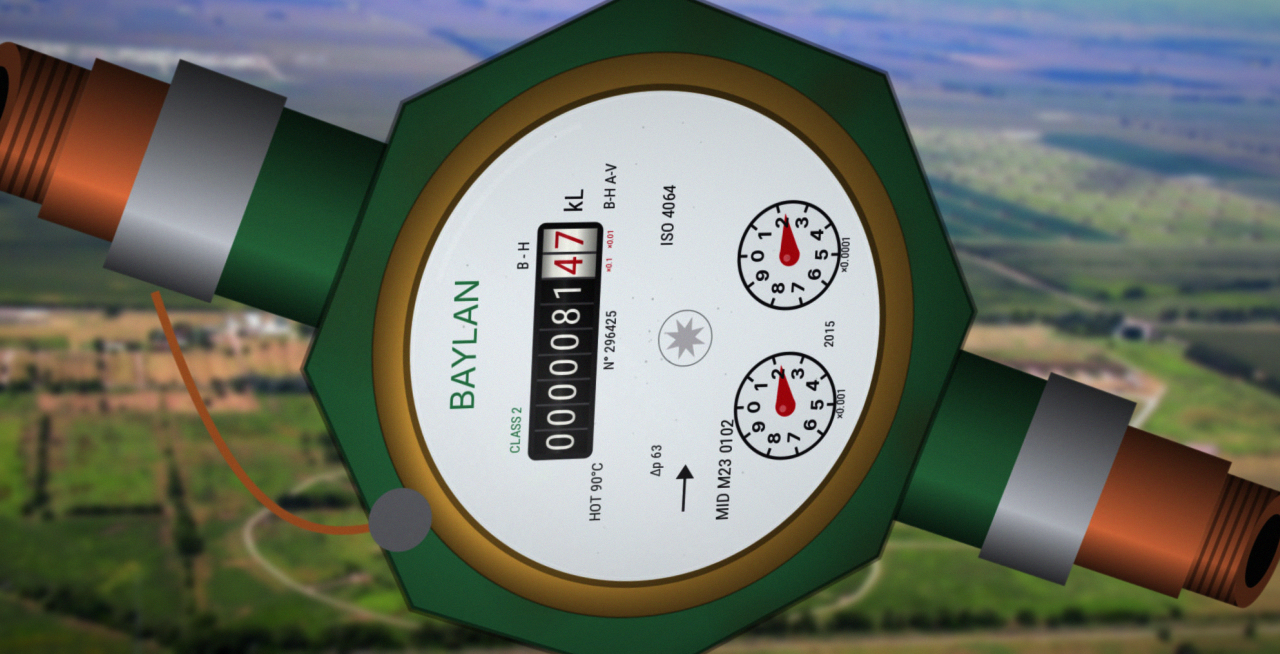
81.4722; kL
